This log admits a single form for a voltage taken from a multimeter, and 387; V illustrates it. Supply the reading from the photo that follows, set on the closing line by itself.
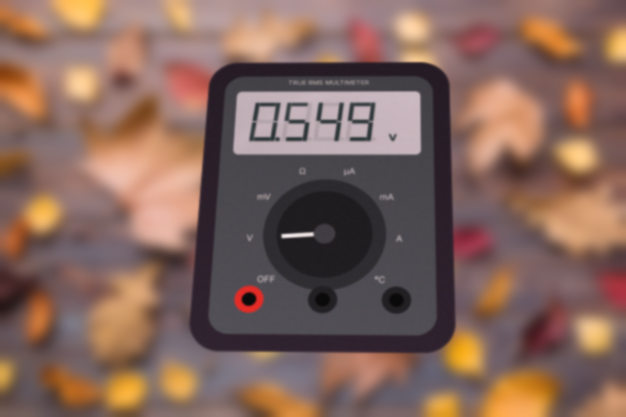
0.549; V
